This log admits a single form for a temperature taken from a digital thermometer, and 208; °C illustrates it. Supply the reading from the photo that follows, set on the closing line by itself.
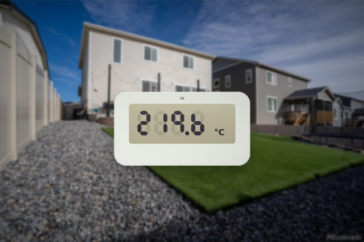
219.6; °C
